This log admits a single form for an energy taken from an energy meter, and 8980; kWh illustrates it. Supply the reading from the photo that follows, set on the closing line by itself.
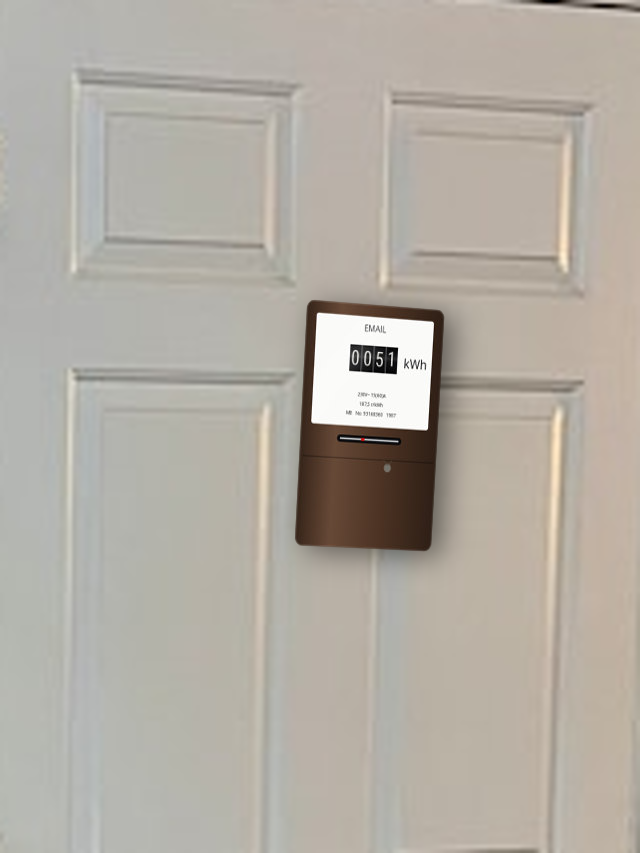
51; kWh
